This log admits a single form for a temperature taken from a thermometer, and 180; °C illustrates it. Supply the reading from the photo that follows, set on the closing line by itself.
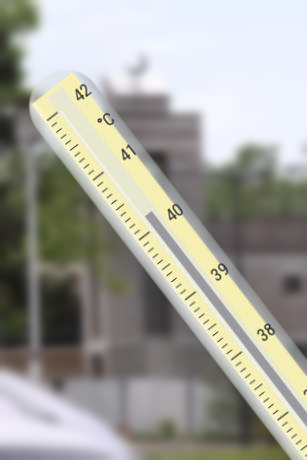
40.2; °C
